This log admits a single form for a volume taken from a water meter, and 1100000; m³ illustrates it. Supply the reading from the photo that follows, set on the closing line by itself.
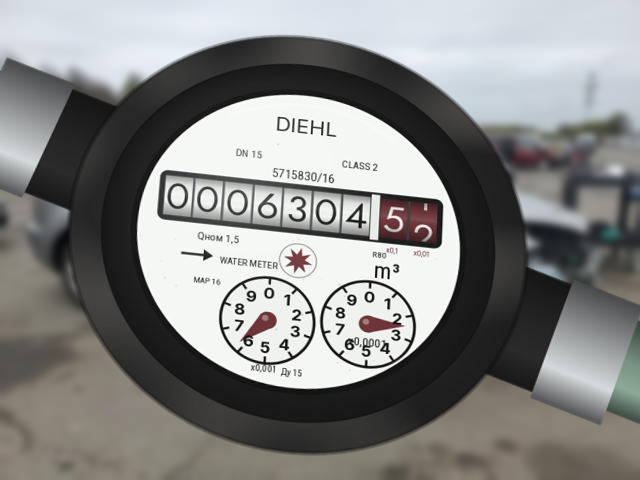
6304.5162; m³
